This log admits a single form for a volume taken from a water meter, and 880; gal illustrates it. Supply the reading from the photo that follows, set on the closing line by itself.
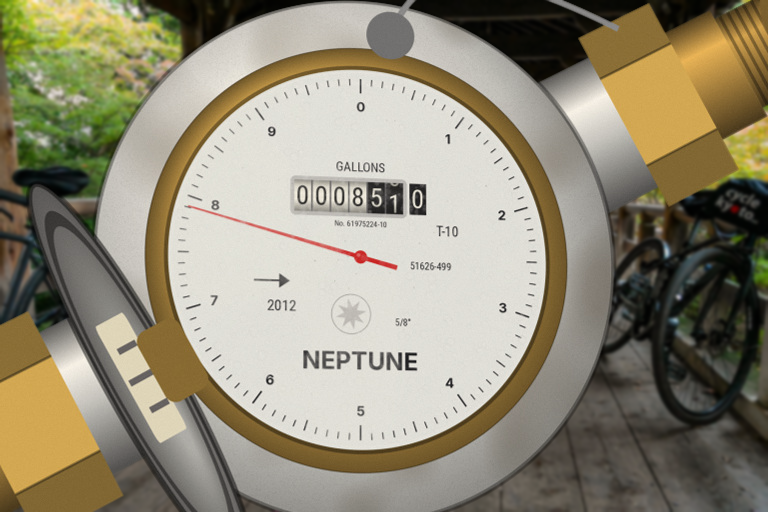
8507.9; gal
